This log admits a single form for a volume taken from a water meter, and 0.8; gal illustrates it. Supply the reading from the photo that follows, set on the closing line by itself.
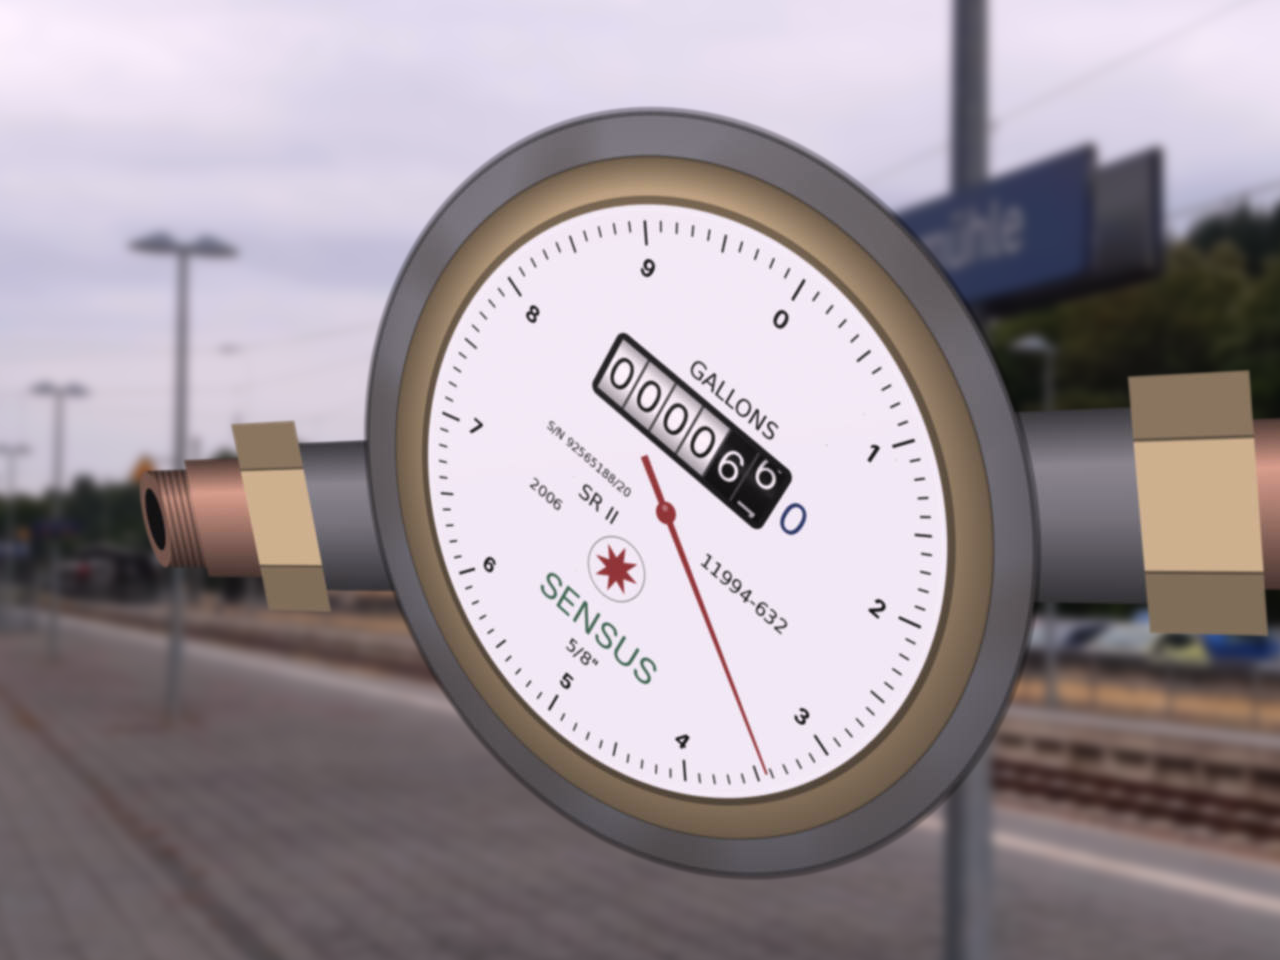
663.4; gal
